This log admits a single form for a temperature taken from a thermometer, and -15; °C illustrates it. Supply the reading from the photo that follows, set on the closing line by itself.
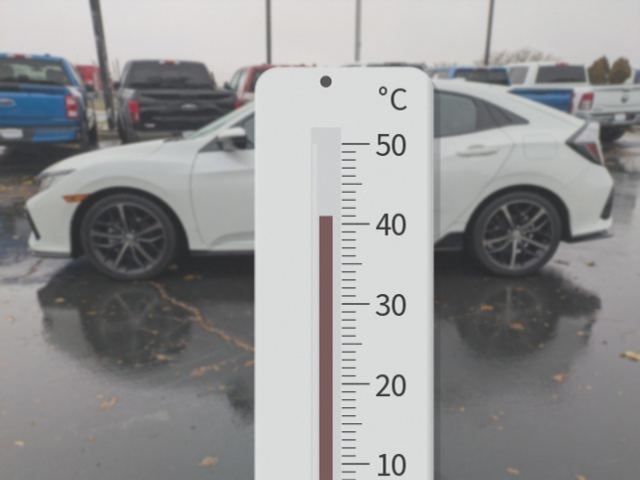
41; °C
